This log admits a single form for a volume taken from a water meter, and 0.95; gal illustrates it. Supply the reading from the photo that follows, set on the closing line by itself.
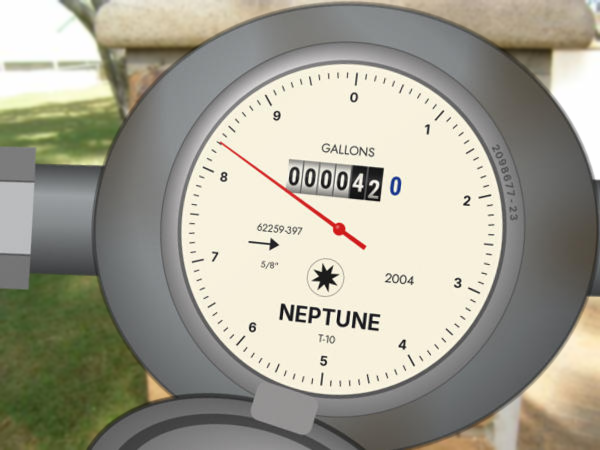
418.3; gal
